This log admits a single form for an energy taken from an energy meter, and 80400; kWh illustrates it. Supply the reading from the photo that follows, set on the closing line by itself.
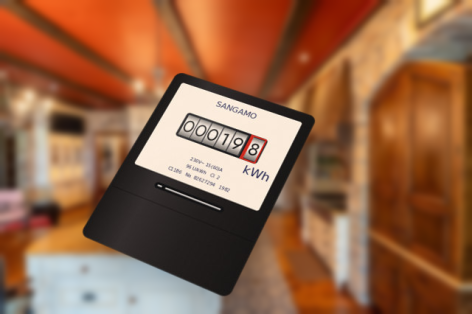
19.8; kWh
